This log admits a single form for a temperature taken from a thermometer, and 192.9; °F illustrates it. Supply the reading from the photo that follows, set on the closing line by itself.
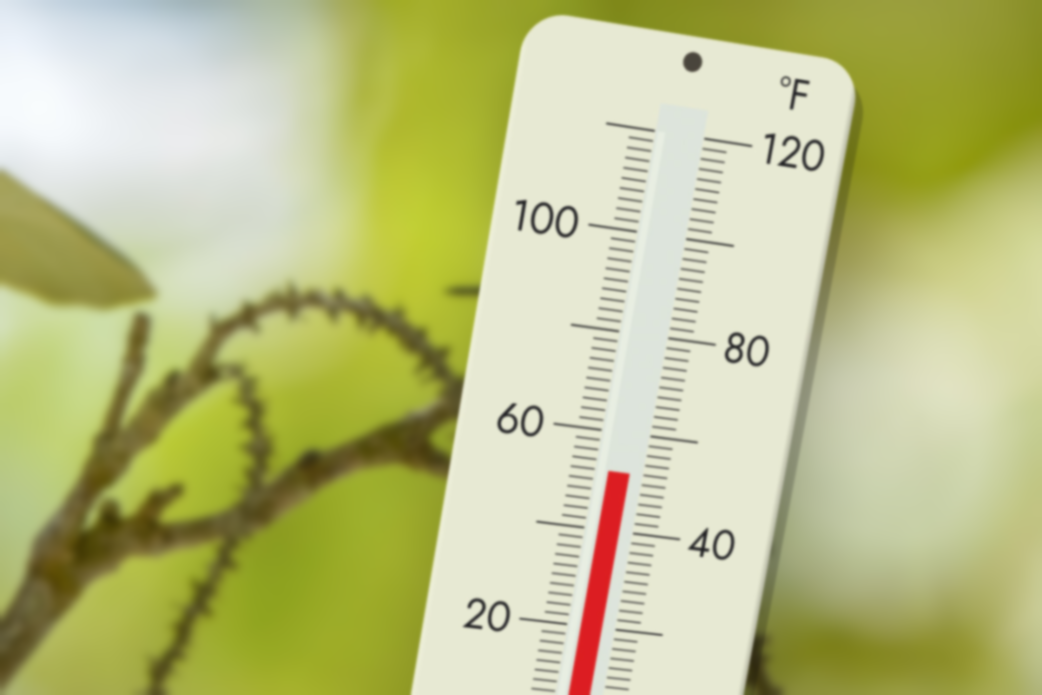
52; °F
